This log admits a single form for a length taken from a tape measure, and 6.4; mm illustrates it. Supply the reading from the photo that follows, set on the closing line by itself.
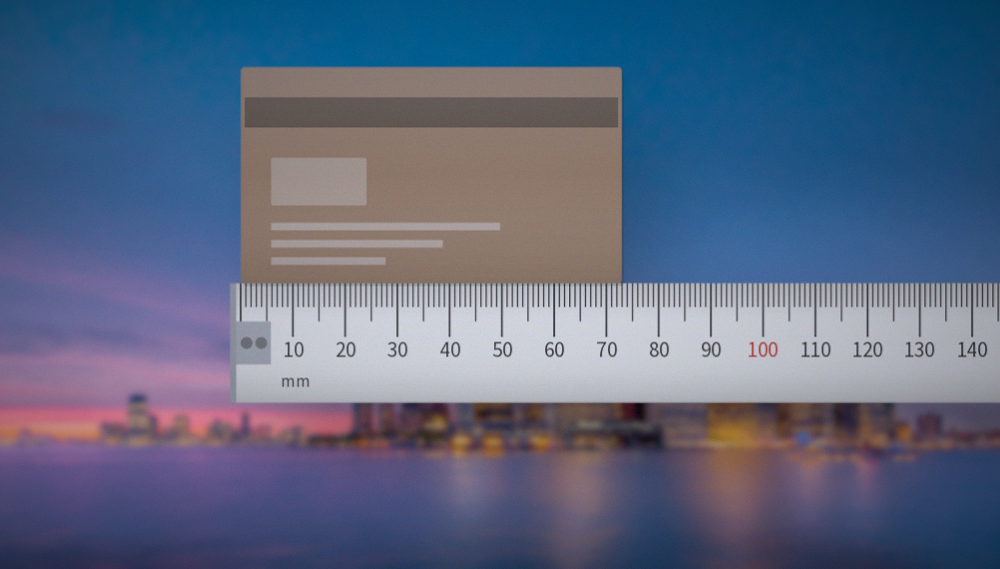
73; mm
